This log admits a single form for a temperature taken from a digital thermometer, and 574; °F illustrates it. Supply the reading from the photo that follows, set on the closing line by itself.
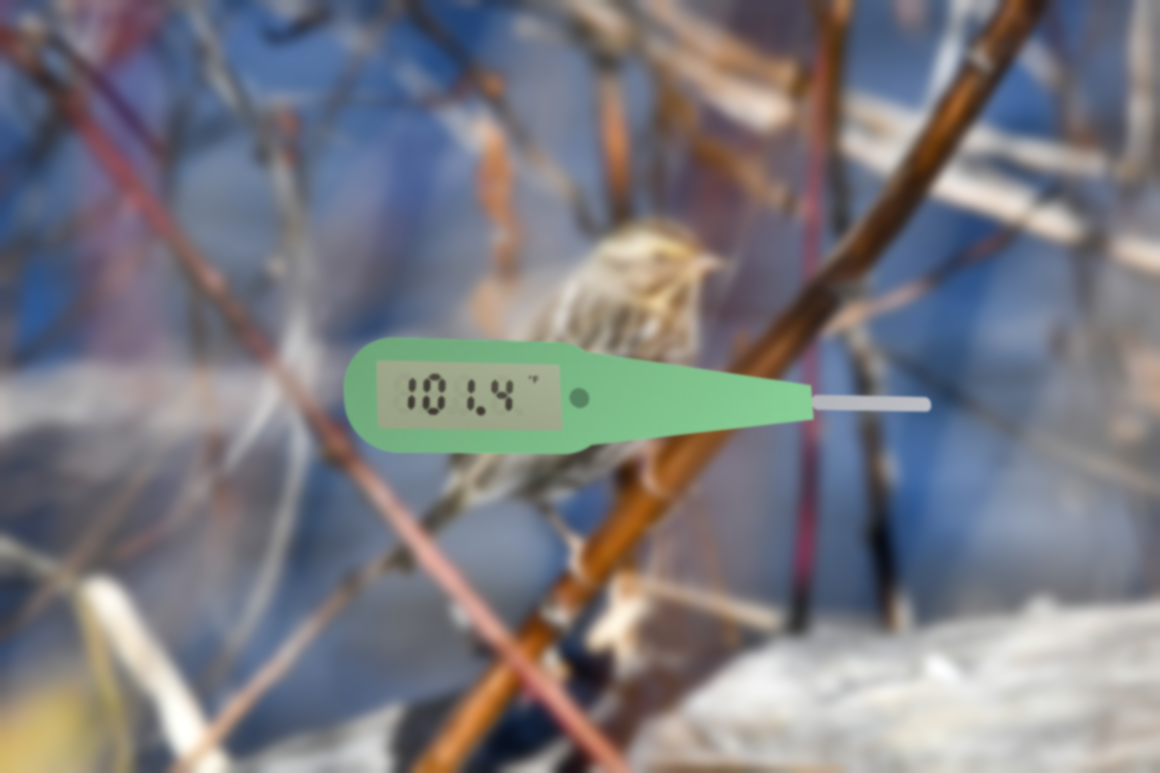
101.4; °F
